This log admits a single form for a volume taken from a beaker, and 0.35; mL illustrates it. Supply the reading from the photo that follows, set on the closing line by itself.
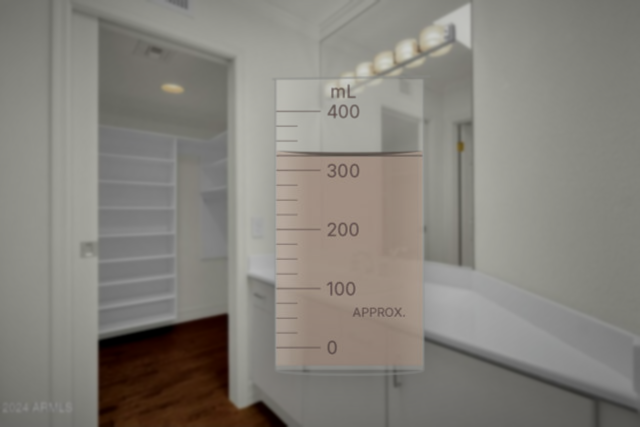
325; mL
